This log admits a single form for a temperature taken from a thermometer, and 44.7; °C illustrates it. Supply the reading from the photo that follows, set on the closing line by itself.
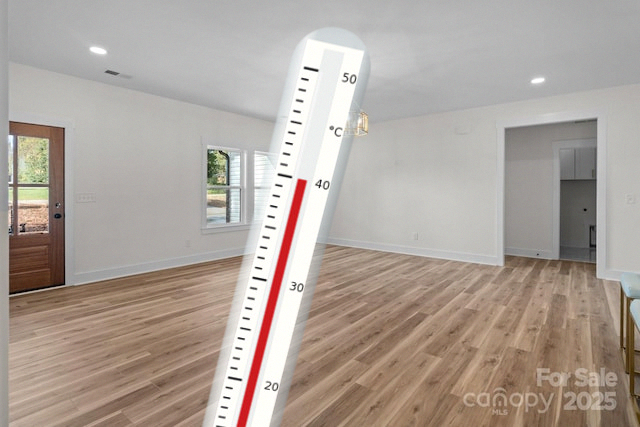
40; °C
